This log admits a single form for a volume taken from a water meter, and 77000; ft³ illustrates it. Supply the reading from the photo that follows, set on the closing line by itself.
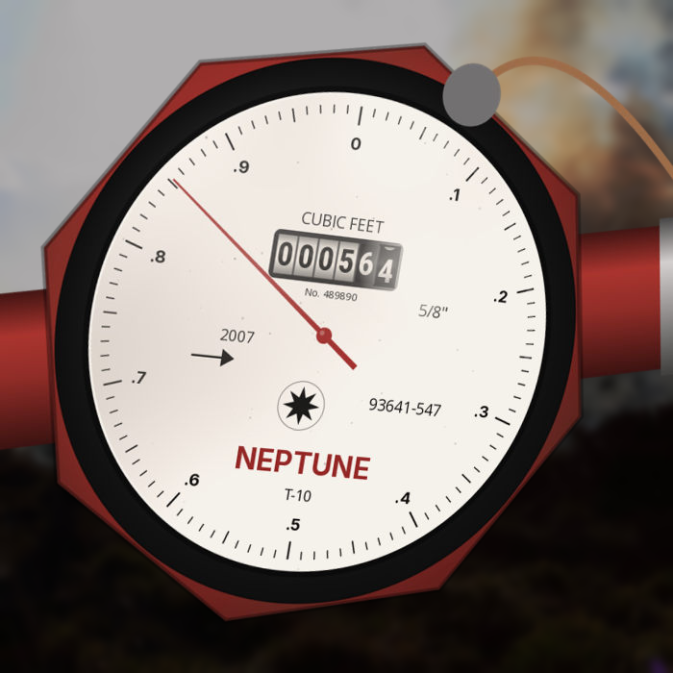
563.85; ft³
